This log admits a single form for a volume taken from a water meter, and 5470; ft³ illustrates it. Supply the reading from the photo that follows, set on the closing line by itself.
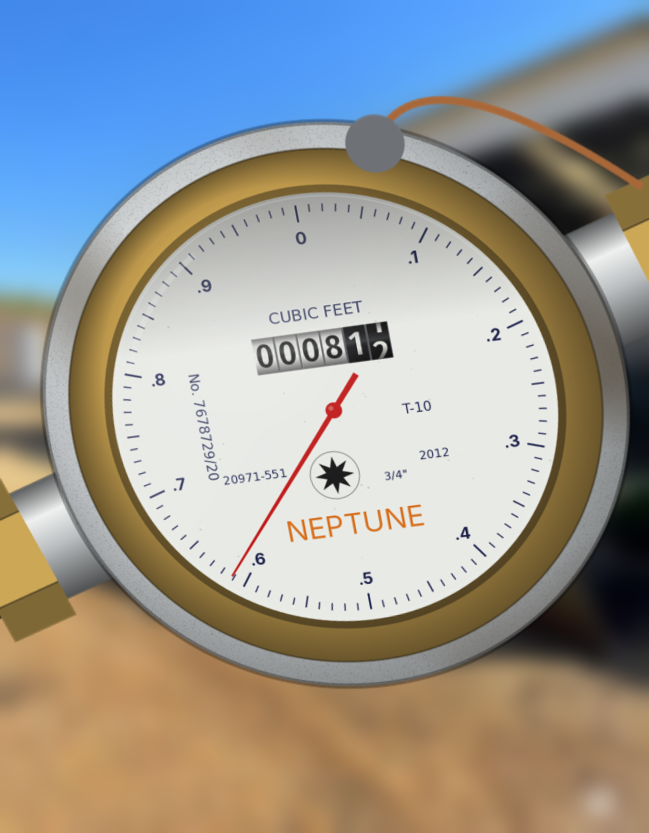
811.61; ft³
